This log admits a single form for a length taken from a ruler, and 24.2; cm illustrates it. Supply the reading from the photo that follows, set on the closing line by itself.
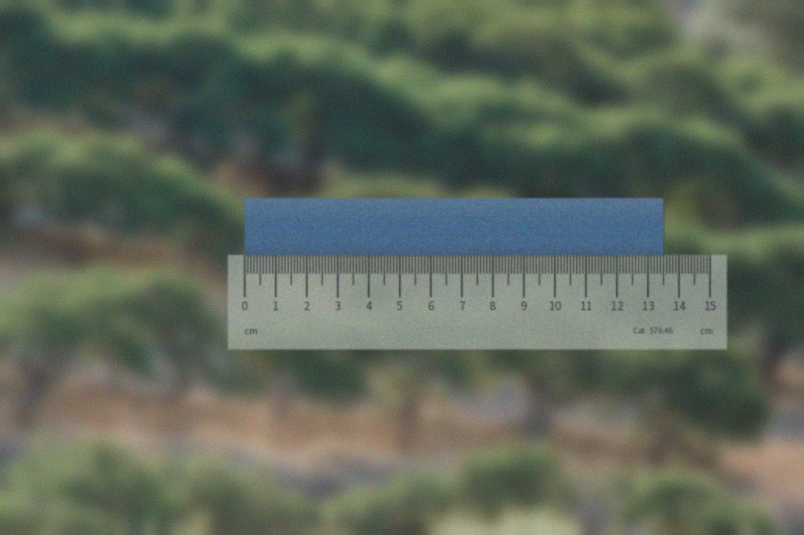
13.5; cm
